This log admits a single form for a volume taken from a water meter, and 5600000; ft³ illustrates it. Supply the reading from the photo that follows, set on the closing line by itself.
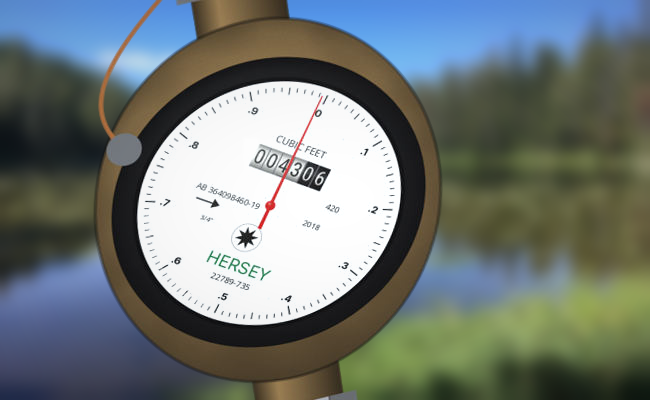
4305.99; ft³
